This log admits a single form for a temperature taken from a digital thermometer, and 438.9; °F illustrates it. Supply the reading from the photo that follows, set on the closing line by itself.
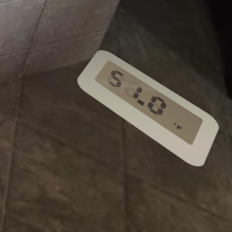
51.0; °F
